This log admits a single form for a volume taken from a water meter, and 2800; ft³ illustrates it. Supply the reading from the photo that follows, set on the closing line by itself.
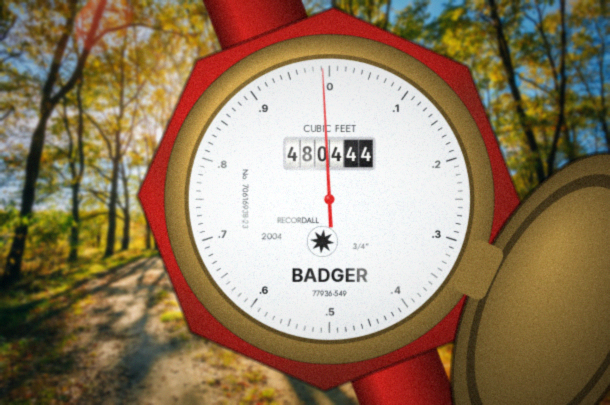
480443.99; ft³
